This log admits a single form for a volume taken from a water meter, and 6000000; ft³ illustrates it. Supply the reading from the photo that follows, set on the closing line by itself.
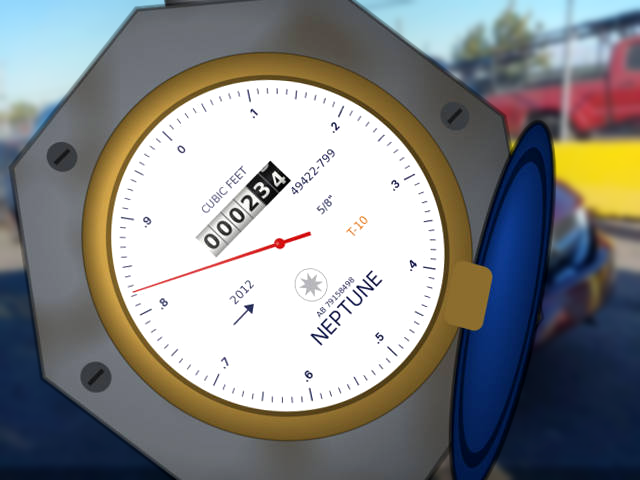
233.82; ft³
